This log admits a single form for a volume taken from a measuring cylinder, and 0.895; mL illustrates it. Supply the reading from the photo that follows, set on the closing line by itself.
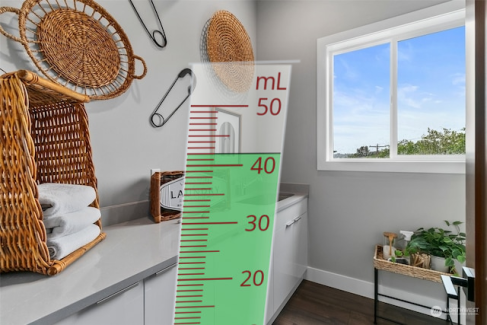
42; mL
